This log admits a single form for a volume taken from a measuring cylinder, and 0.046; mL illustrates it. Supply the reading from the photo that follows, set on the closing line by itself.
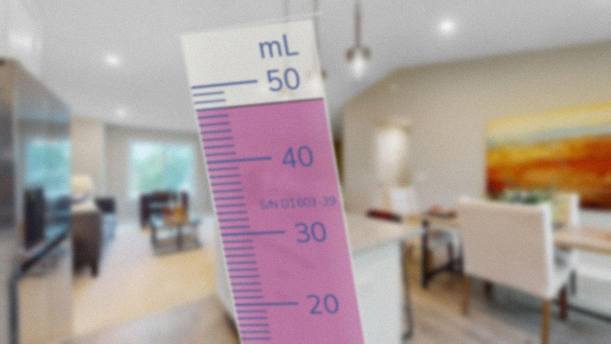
47; mL
